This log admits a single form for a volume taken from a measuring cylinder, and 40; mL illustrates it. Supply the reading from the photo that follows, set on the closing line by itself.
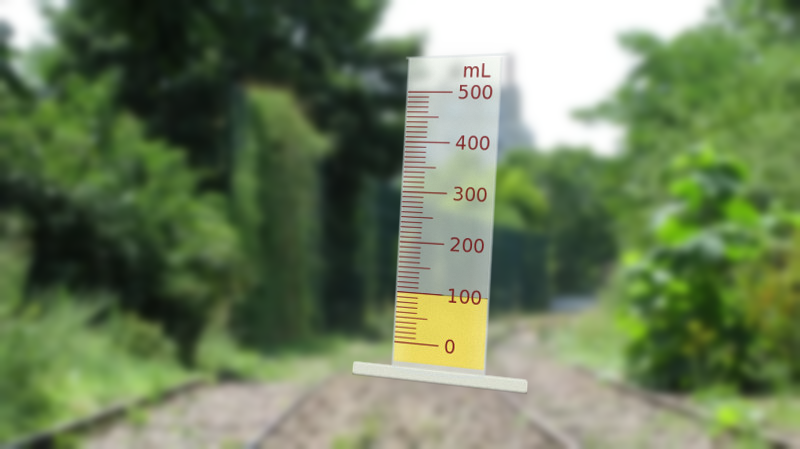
100; mL
